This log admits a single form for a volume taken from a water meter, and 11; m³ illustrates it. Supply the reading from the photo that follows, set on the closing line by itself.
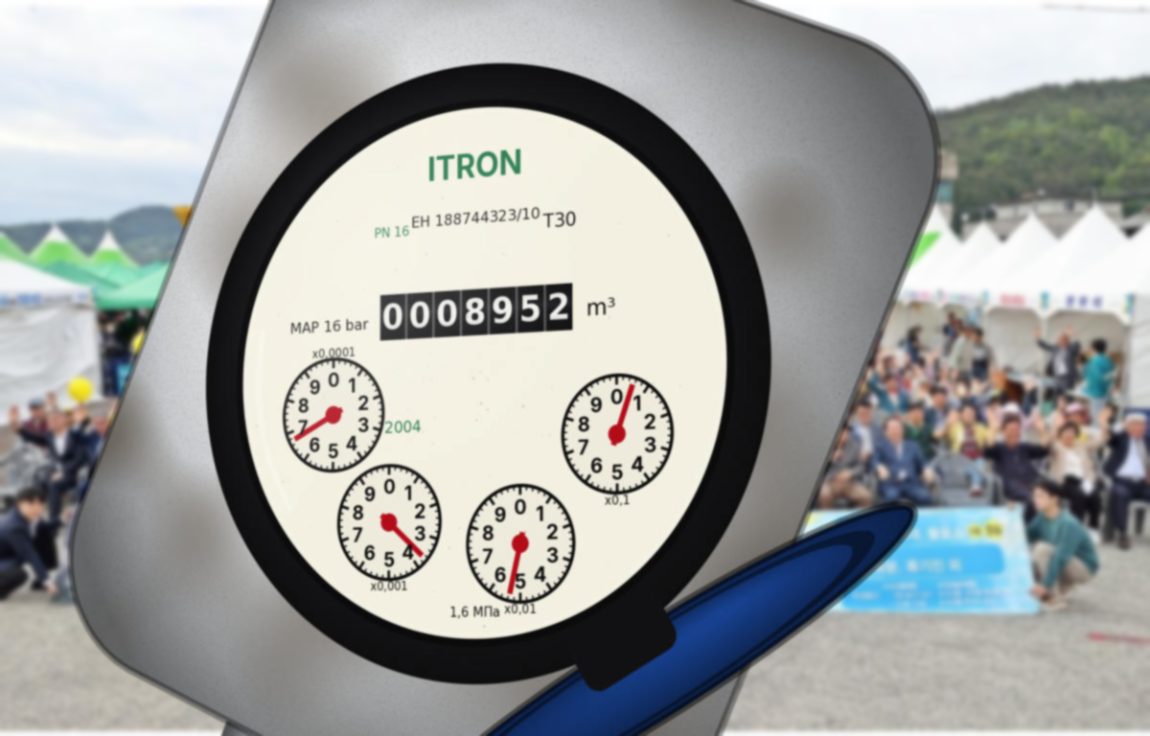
8952.0536; m³
